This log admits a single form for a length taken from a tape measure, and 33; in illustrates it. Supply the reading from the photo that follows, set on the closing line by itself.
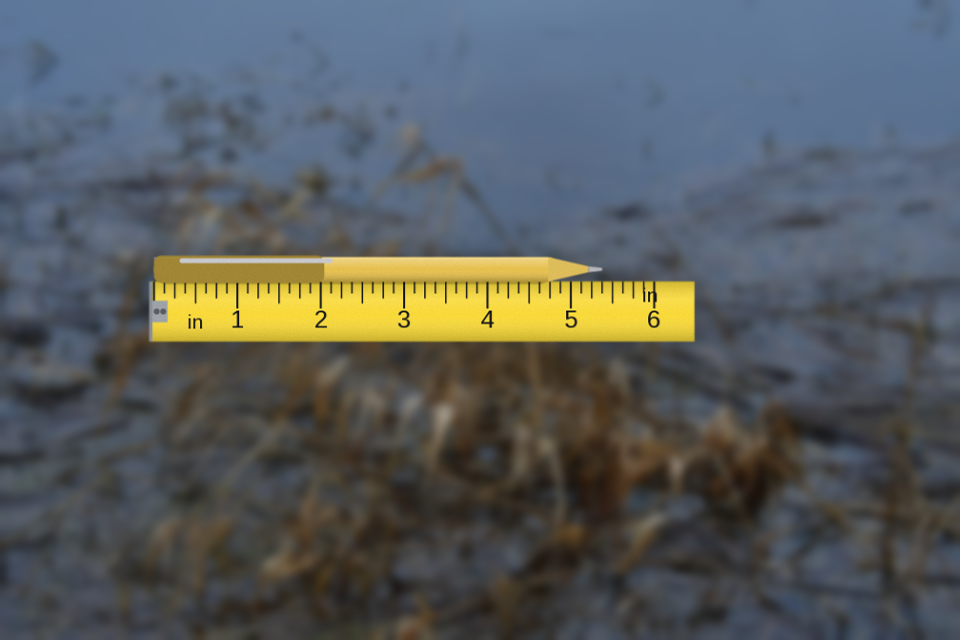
5.375; in
